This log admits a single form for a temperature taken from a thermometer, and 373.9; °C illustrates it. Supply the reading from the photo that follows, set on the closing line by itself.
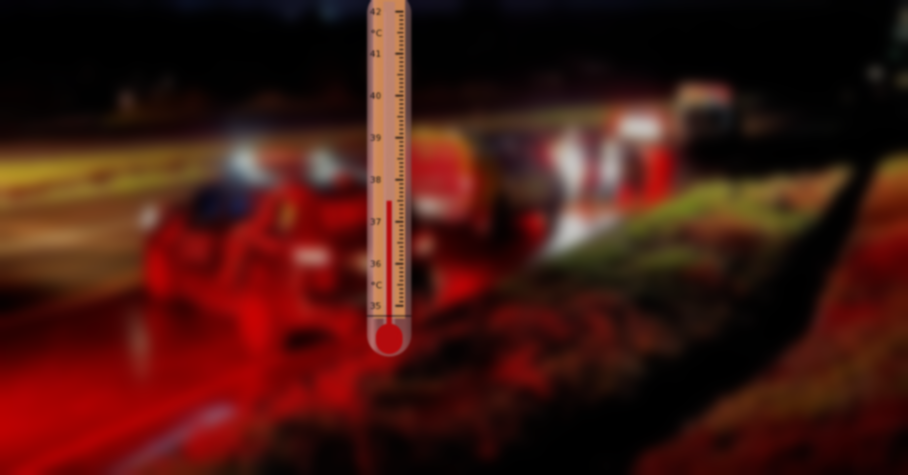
37.5; °C
